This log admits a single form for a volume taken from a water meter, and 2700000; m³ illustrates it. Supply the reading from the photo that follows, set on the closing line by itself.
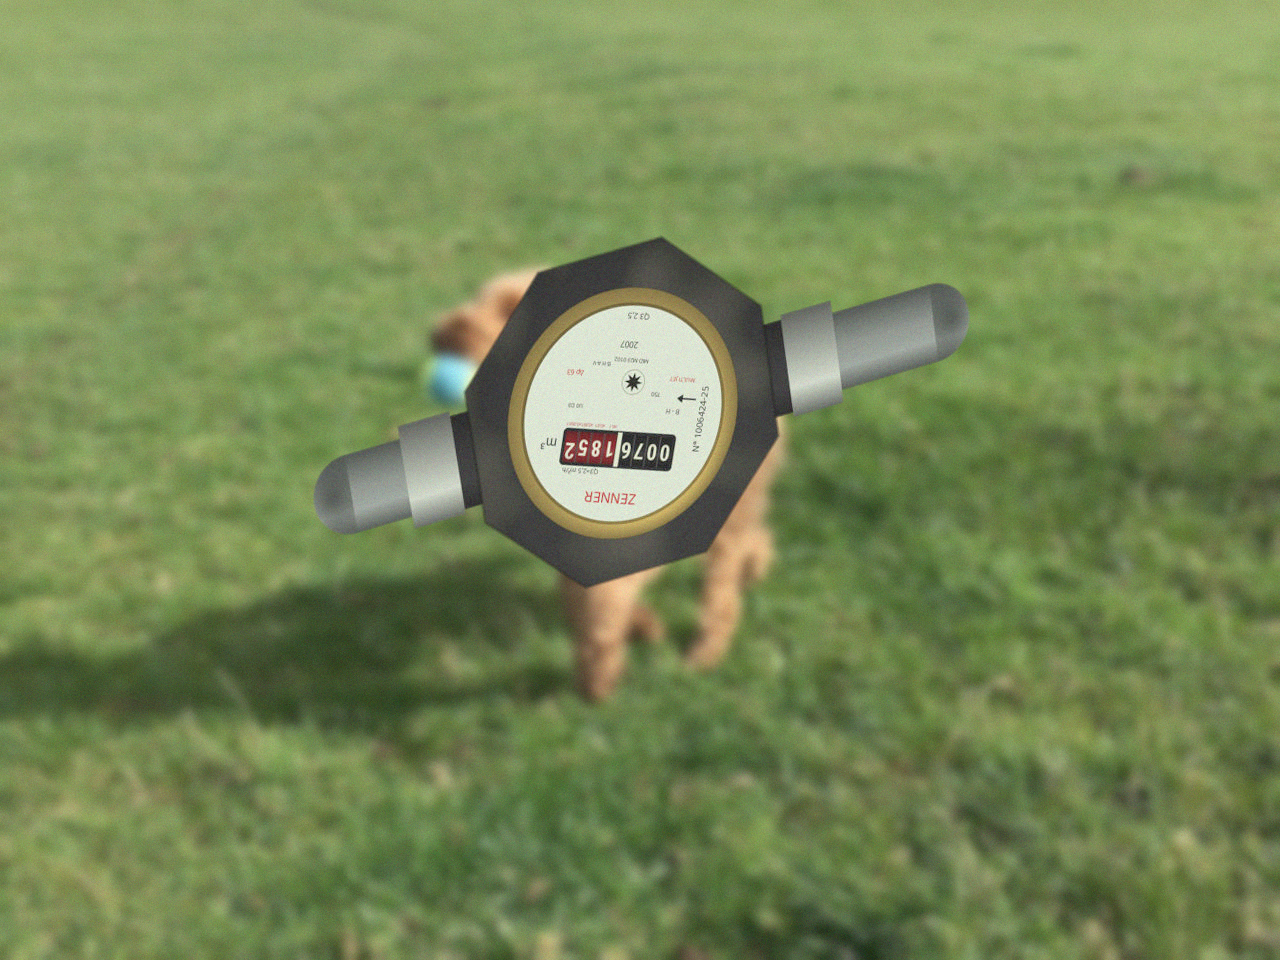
76.1852; m³
